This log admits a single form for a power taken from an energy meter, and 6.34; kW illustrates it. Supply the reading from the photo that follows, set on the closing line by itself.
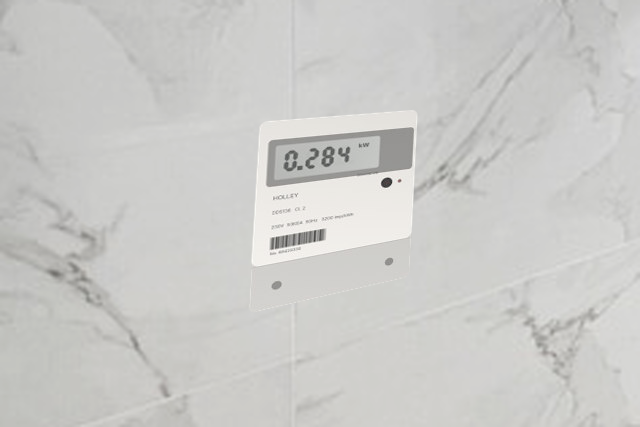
0.284; kW
